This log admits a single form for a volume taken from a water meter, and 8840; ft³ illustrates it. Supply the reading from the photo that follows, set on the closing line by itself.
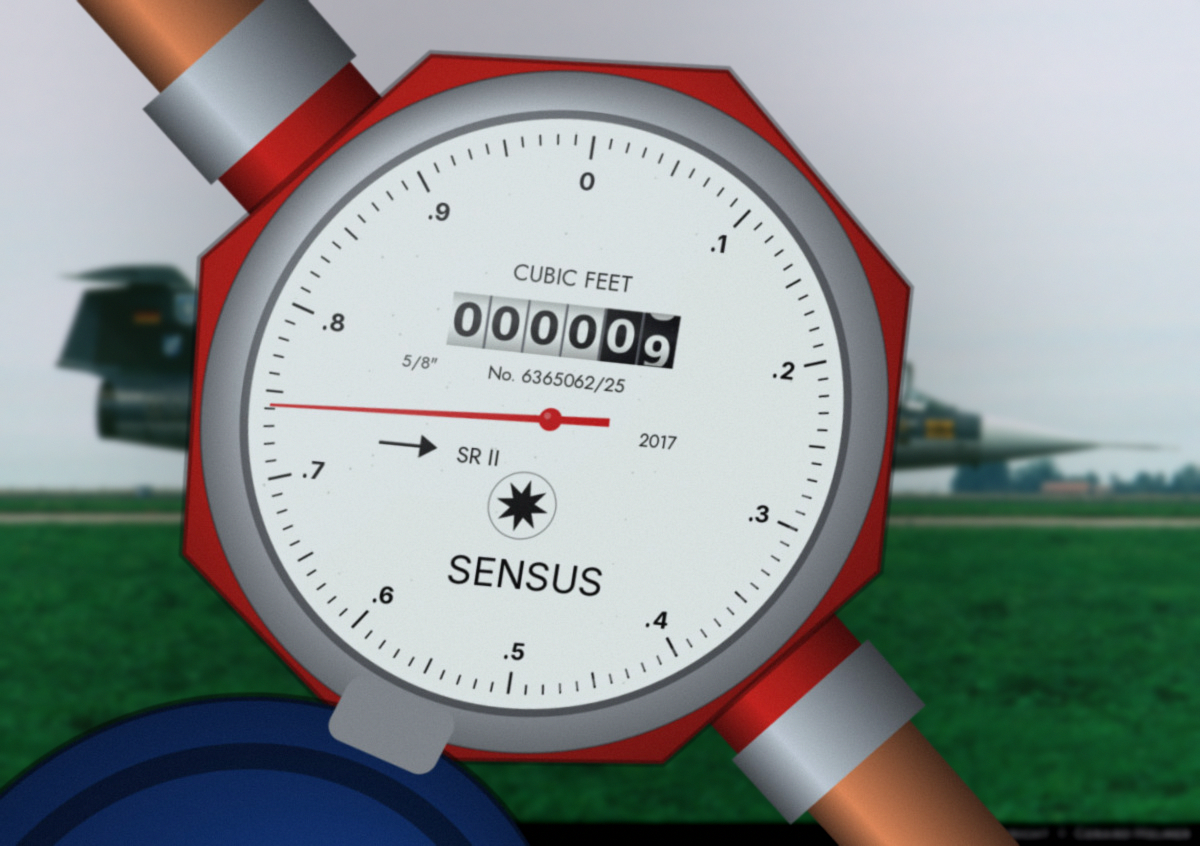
8.74; ft³
